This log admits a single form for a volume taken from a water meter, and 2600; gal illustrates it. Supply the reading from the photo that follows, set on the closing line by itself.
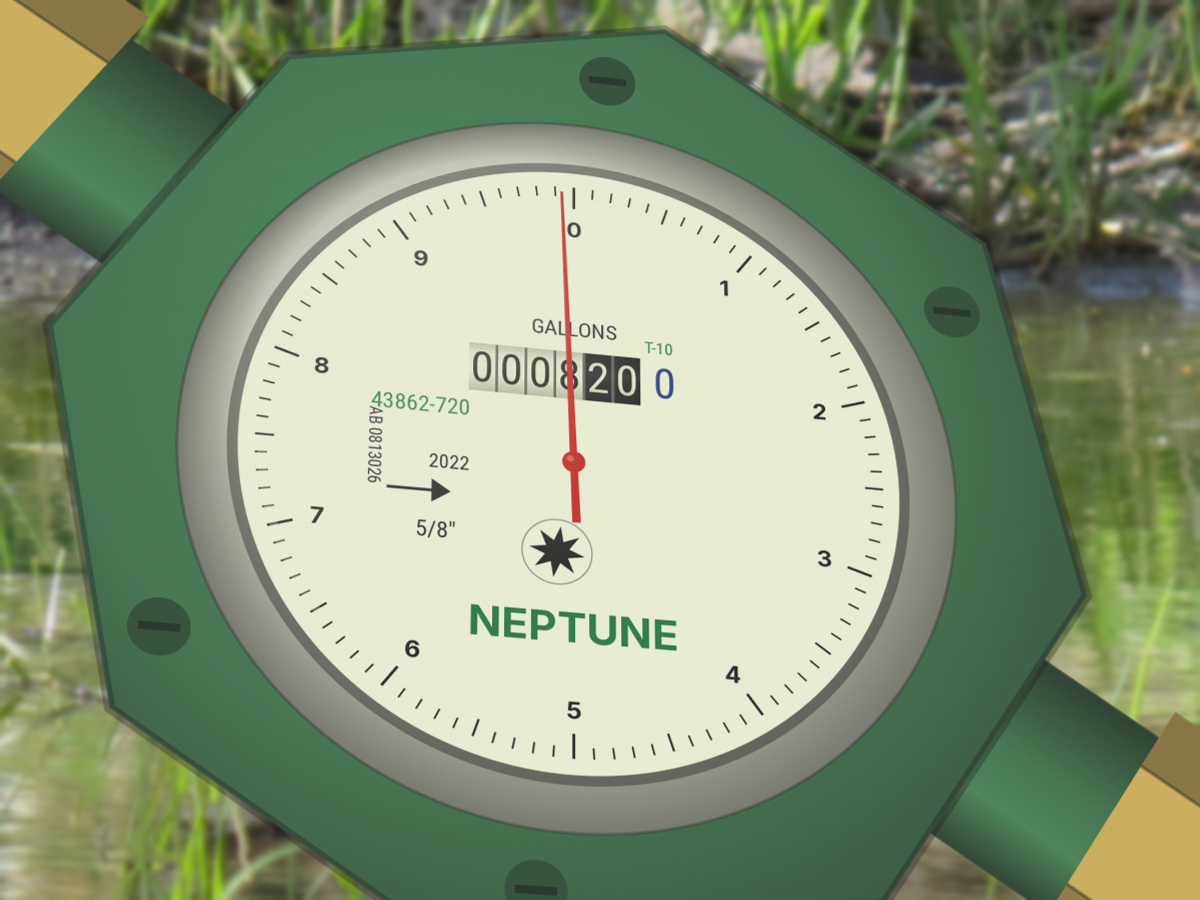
8199.9; gal
